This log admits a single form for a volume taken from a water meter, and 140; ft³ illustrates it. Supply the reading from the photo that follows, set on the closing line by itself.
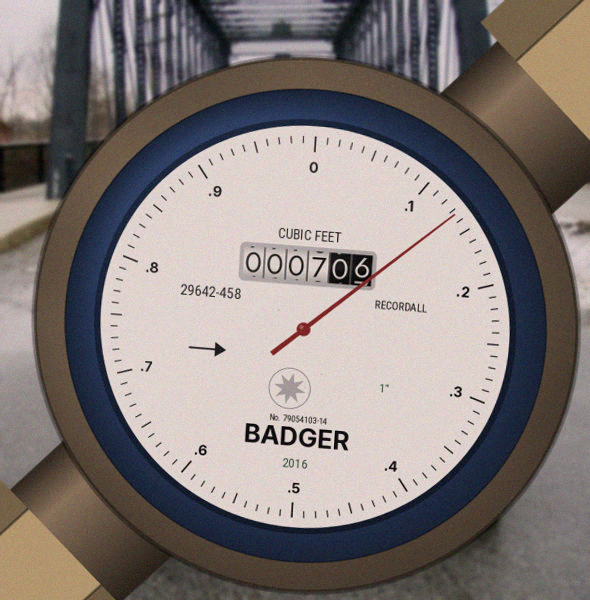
706.13; ft³
